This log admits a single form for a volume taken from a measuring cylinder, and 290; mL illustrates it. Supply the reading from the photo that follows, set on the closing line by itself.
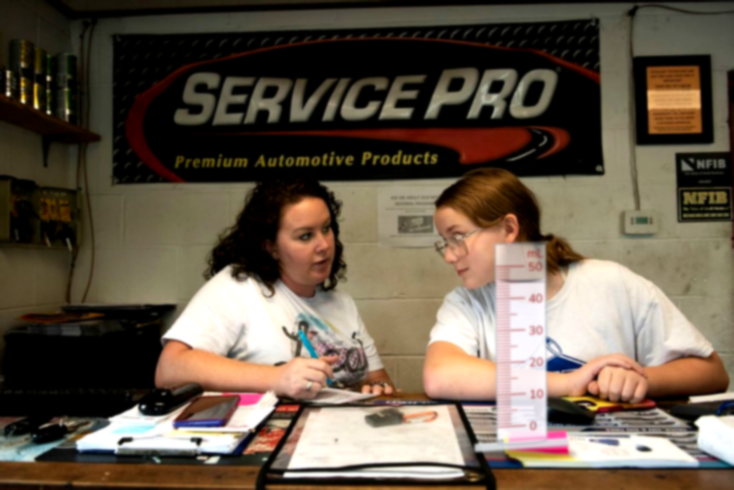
45; mL
